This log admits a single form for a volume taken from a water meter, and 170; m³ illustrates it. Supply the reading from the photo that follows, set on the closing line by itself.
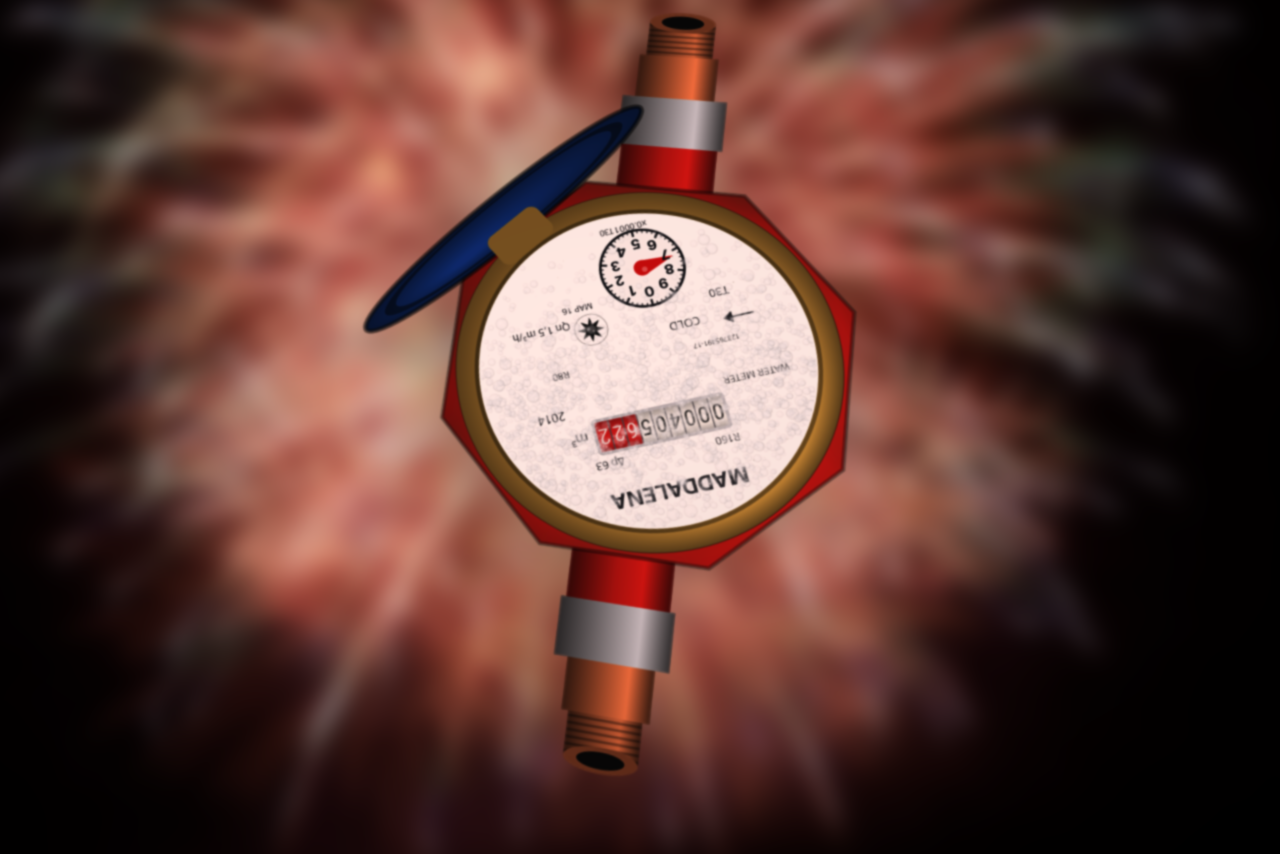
405.6227; m³
